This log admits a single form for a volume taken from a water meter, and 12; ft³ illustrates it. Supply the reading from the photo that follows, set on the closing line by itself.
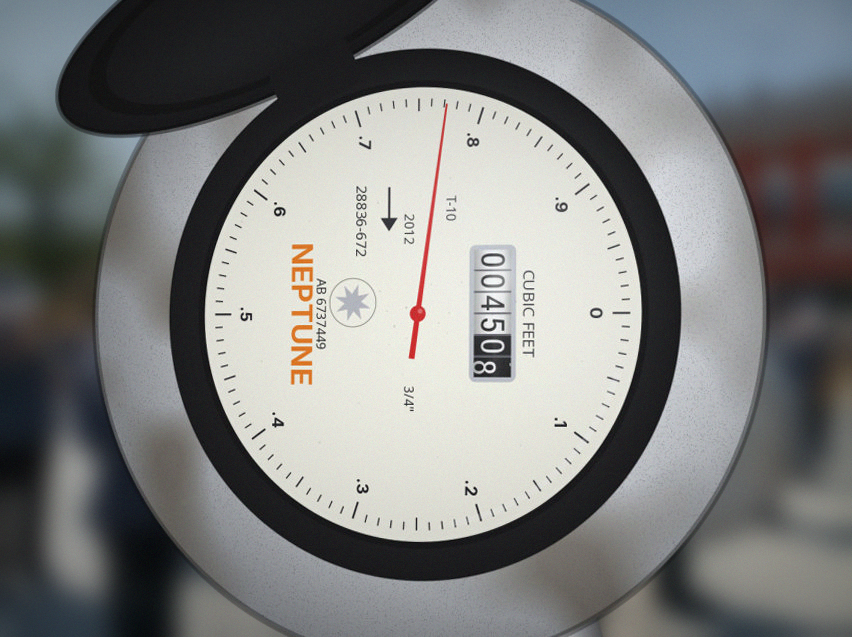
4507.77; ft³
